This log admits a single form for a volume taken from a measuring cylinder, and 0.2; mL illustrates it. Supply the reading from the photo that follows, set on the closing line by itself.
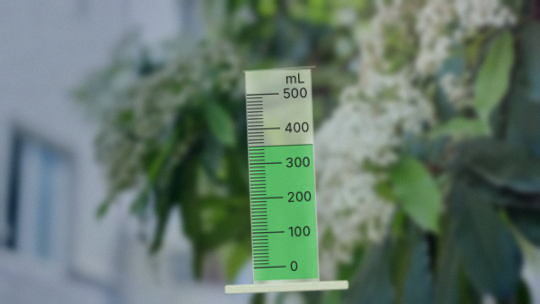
350; mL
